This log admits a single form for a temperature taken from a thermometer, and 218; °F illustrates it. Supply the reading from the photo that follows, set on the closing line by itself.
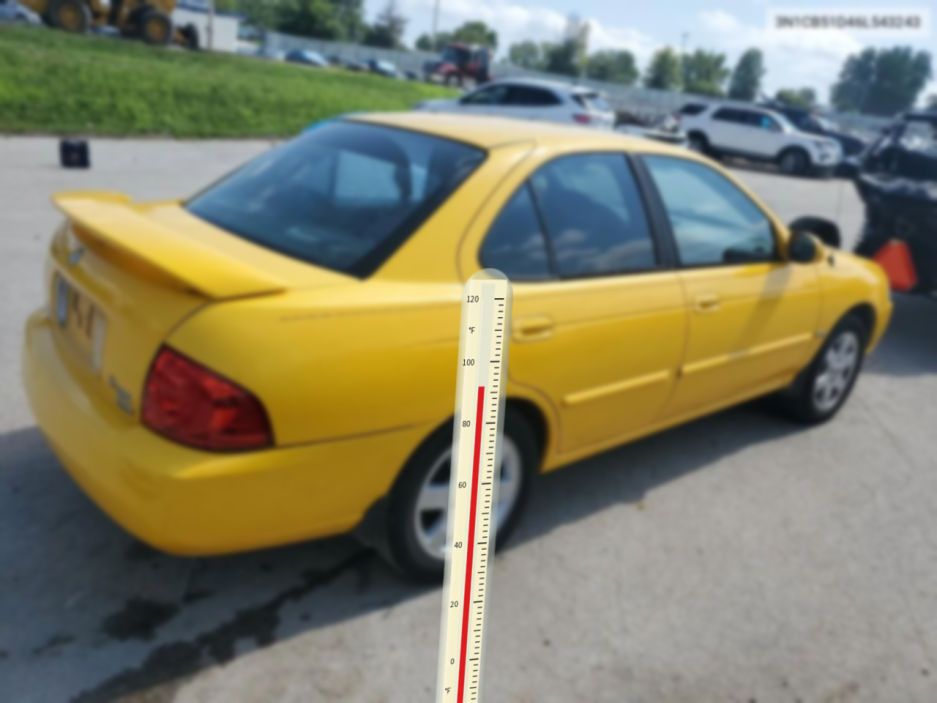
92; °F
